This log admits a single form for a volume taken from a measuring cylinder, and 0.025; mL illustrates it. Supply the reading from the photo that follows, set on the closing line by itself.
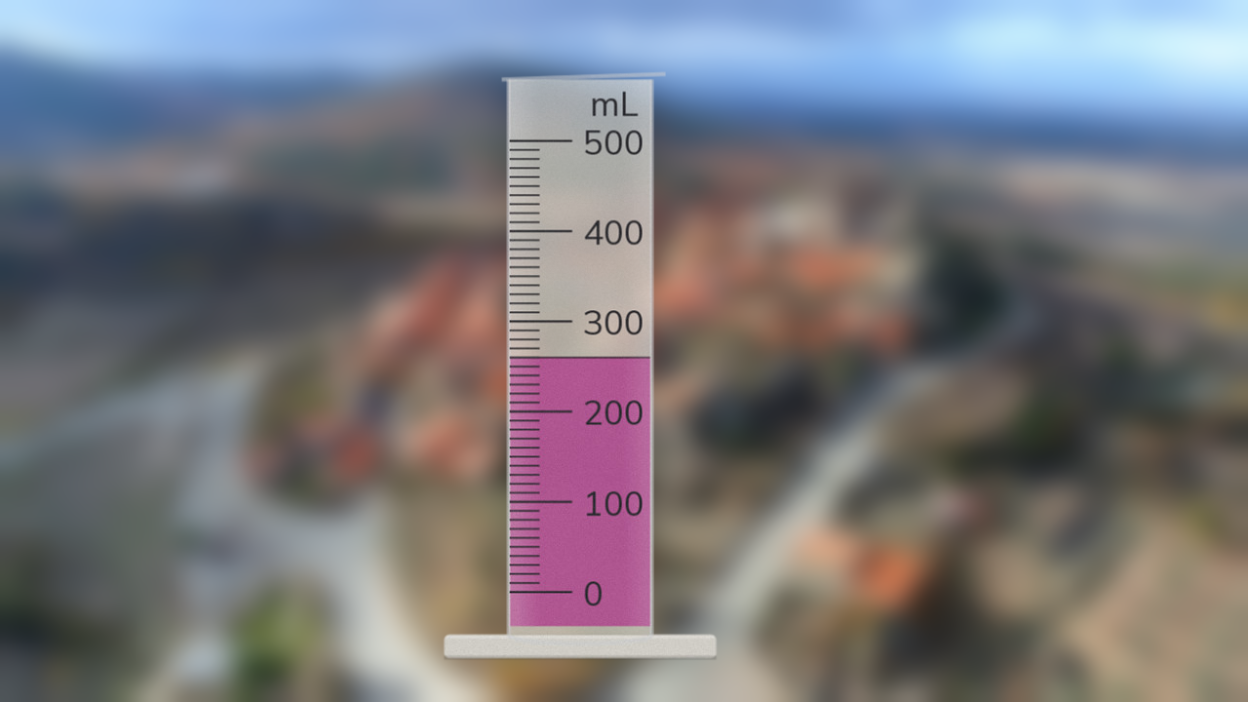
260; mL
